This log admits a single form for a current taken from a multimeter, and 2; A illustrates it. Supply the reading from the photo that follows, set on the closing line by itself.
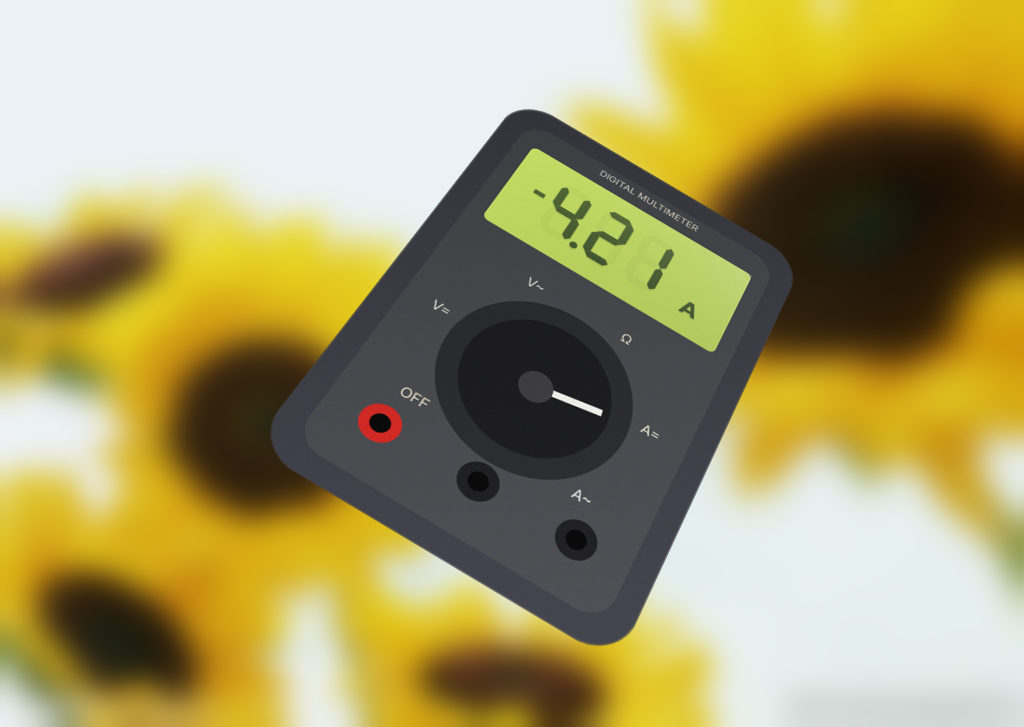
-4.21; A
